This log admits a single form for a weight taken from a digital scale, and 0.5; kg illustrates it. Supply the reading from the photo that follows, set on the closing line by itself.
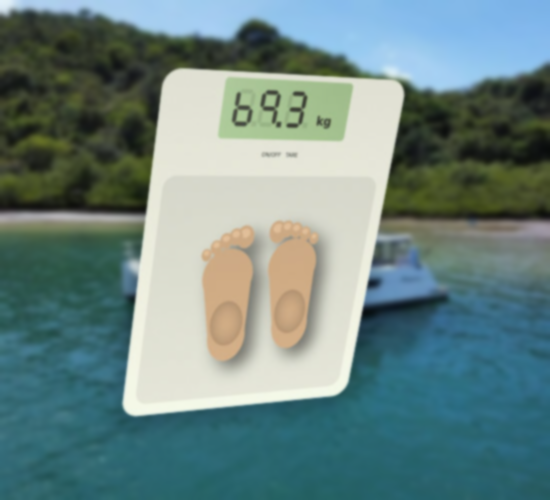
69.3; kg
